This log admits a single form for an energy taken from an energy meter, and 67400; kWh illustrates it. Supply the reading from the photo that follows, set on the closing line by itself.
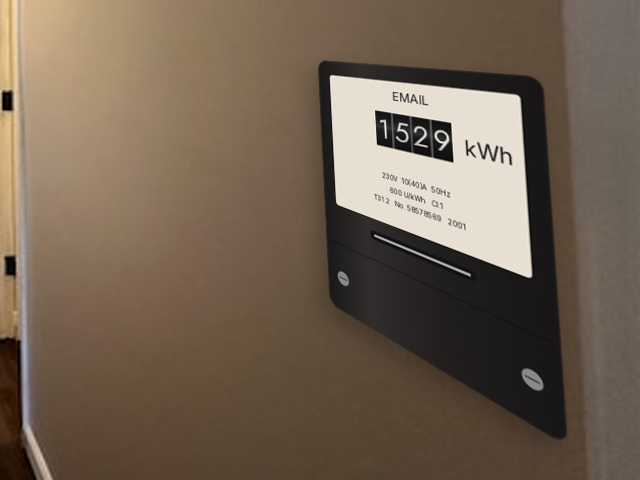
1529; kWh
